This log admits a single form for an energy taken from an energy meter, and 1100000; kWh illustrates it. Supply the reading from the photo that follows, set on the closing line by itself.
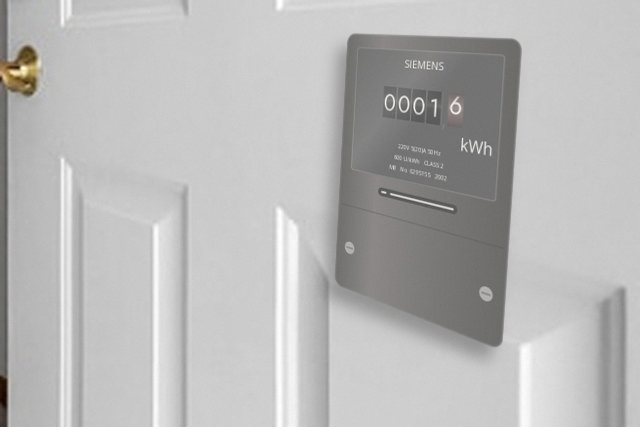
1.6; kWh
